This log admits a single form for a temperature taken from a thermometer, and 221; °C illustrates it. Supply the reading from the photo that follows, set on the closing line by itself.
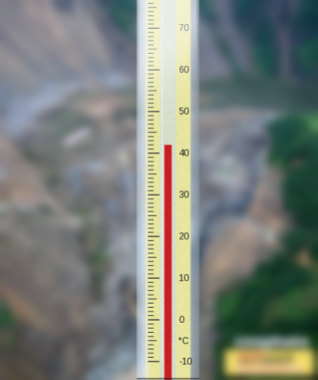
42; °C
